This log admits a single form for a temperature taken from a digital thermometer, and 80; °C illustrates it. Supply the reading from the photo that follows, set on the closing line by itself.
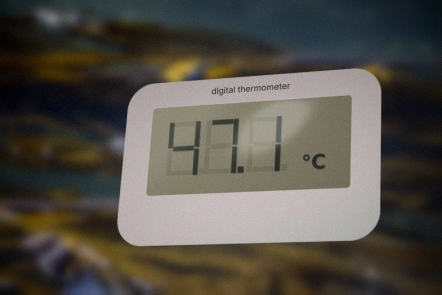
47.1; °C
